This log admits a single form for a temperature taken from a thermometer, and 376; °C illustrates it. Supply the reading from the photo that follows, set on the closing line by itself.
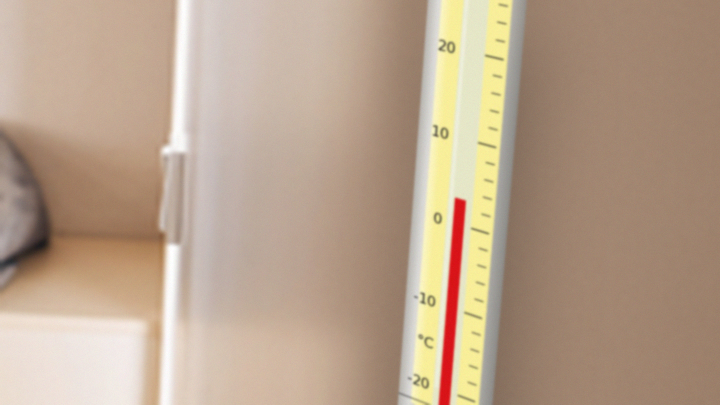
3; °C
